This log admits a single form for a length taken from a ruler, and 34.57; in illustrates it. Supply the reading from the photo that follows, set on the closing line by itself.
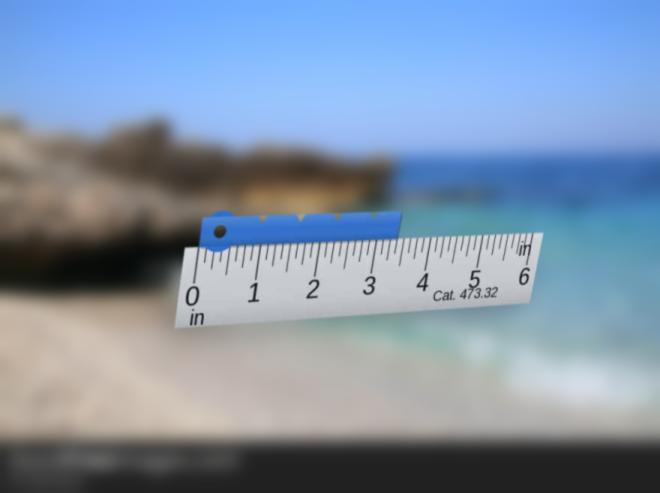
3.375; in
